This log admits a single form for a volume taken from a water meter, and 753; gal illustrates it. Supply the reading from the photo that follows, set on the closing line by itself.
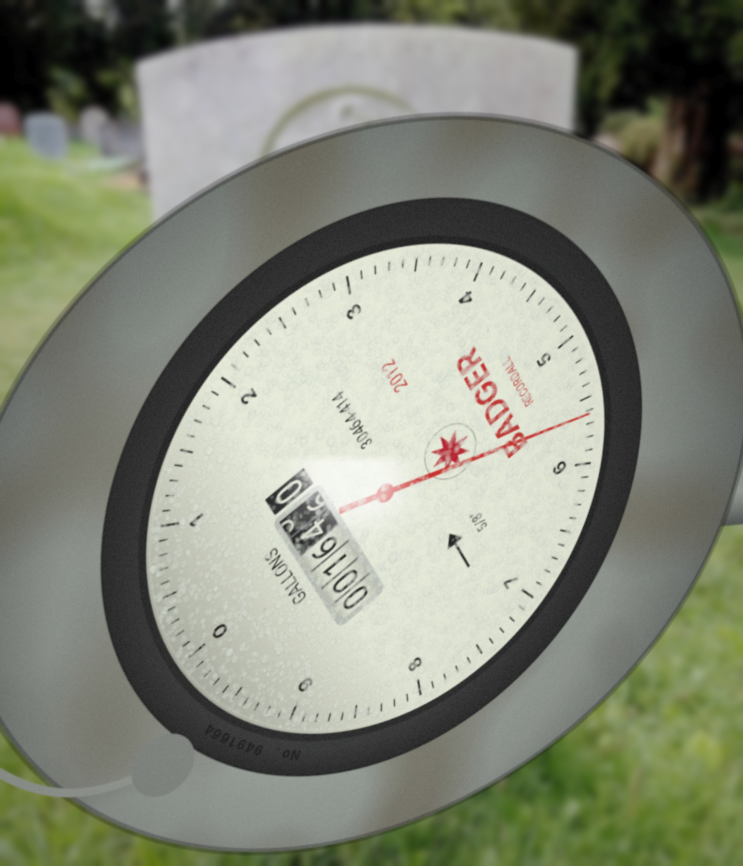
16455.6; gal
